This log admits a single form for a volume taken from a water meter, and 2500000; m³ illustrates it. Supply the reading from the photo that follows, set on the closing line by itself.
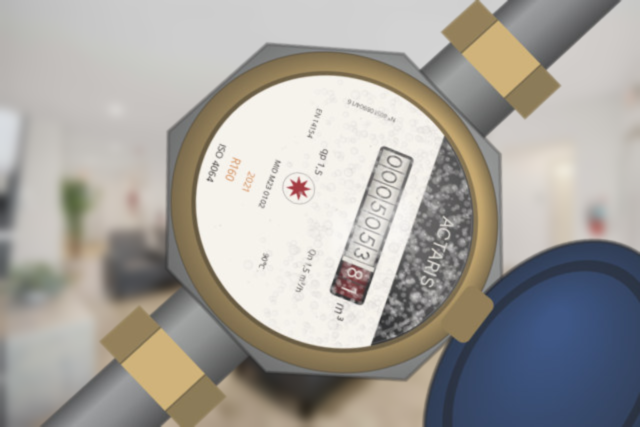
5053.81; m³
